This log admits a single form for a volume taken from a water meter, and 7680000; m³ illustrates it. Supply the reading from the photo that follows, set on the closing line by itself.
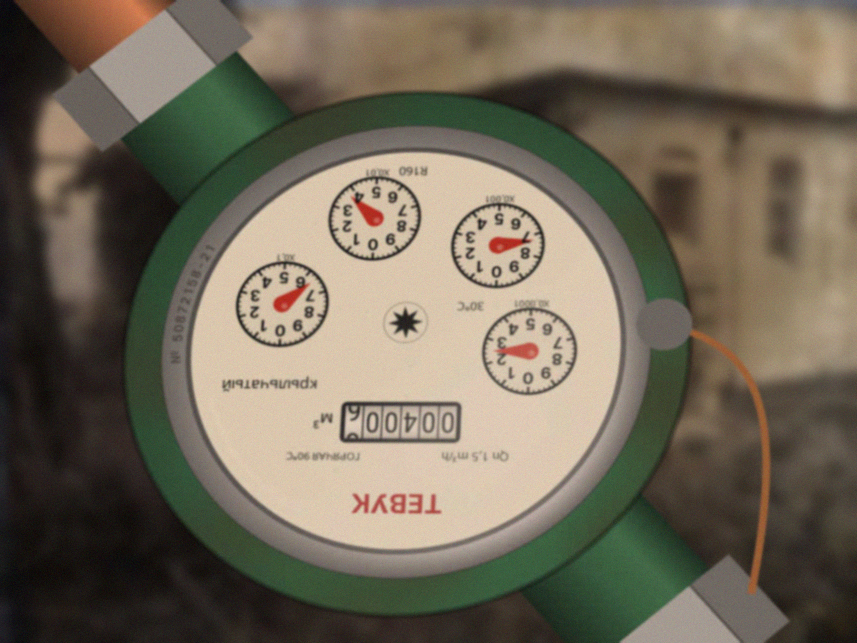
4005.6372; m³
